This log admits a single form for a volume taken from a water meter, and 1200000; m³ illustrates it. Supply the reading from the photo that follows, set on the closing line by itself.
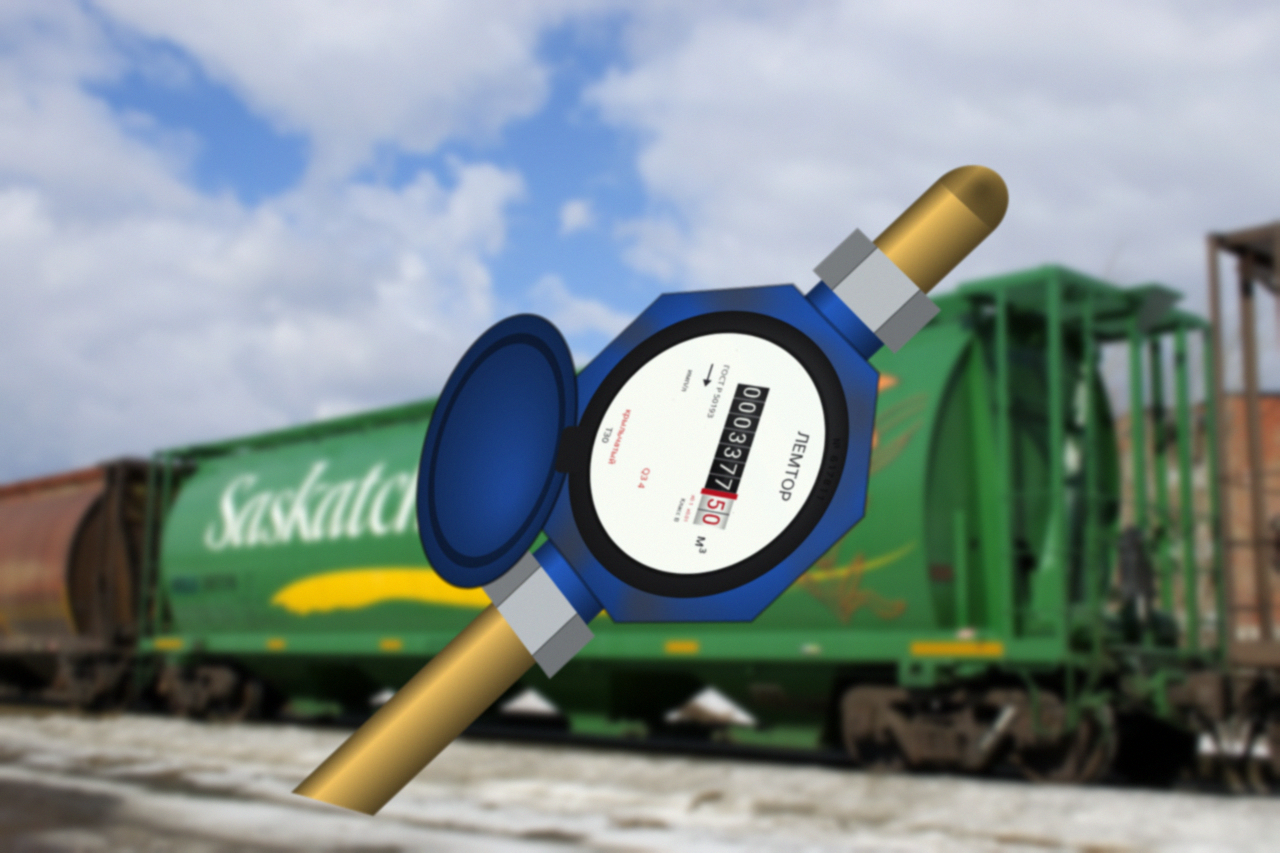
3377.50; m³
